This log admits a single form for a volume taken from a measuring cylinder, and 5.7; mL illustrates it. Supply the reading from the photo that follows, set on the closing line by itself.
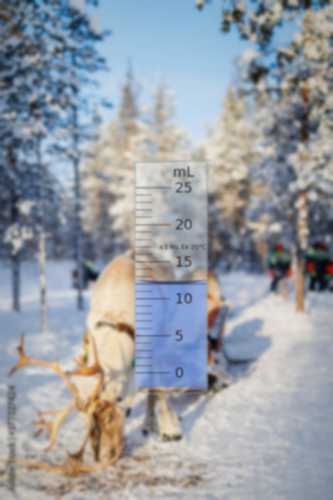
12; mL
